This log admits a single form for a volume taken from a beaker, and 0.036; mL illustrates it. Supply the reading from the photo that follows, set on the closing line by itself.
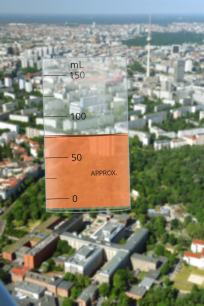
75; mL
